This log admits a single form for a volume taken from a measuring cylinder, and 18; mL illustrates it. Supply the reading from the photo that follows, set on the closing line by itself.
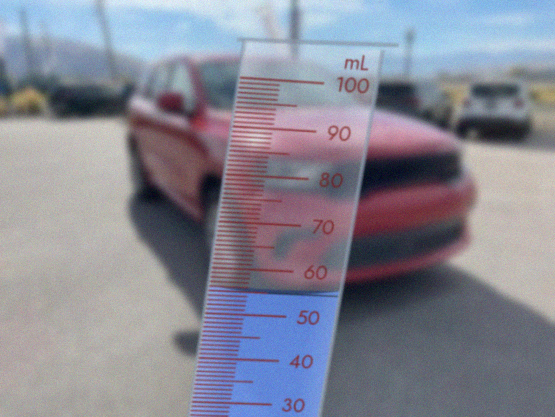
55; mL
